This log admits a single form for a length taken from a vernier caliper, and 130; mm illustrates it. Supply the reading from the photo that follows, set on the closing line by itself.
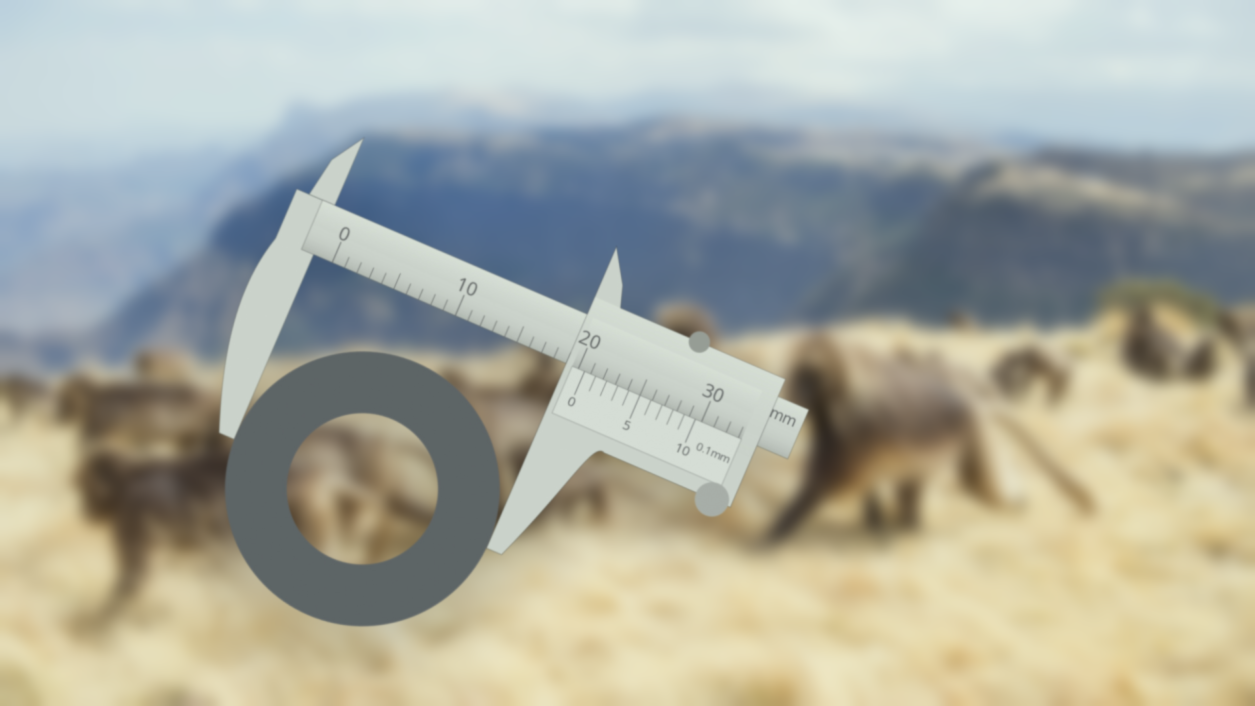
20.5; mm
